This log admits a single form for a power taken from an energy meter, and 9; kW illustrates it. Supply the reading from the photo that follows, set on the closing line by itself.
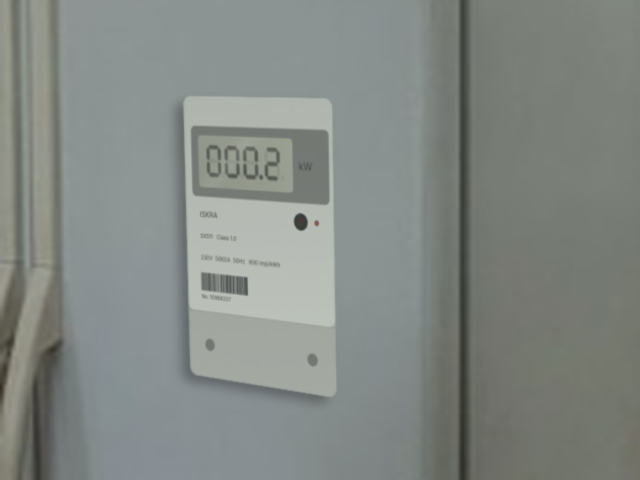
0.2; kW
